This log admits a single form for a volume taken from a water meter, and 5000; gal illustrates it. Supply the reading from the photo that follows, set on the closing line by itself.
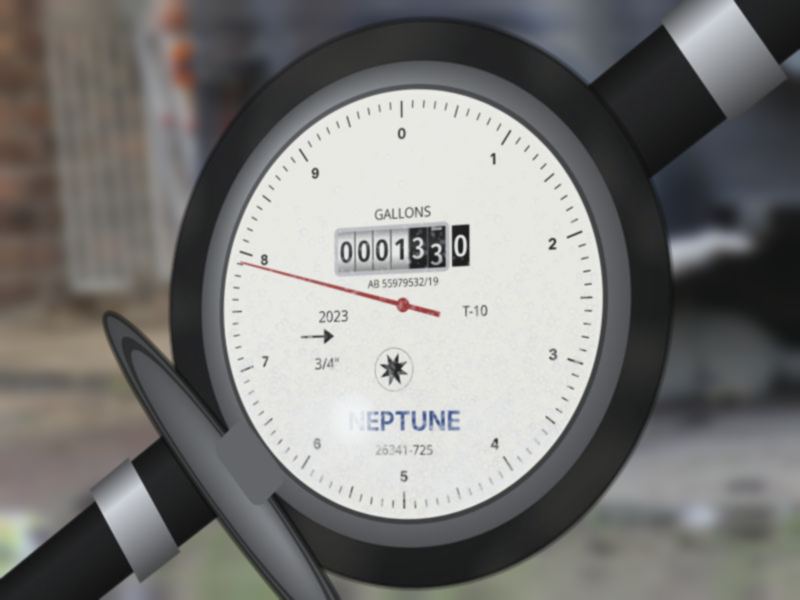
1327.9; gal
